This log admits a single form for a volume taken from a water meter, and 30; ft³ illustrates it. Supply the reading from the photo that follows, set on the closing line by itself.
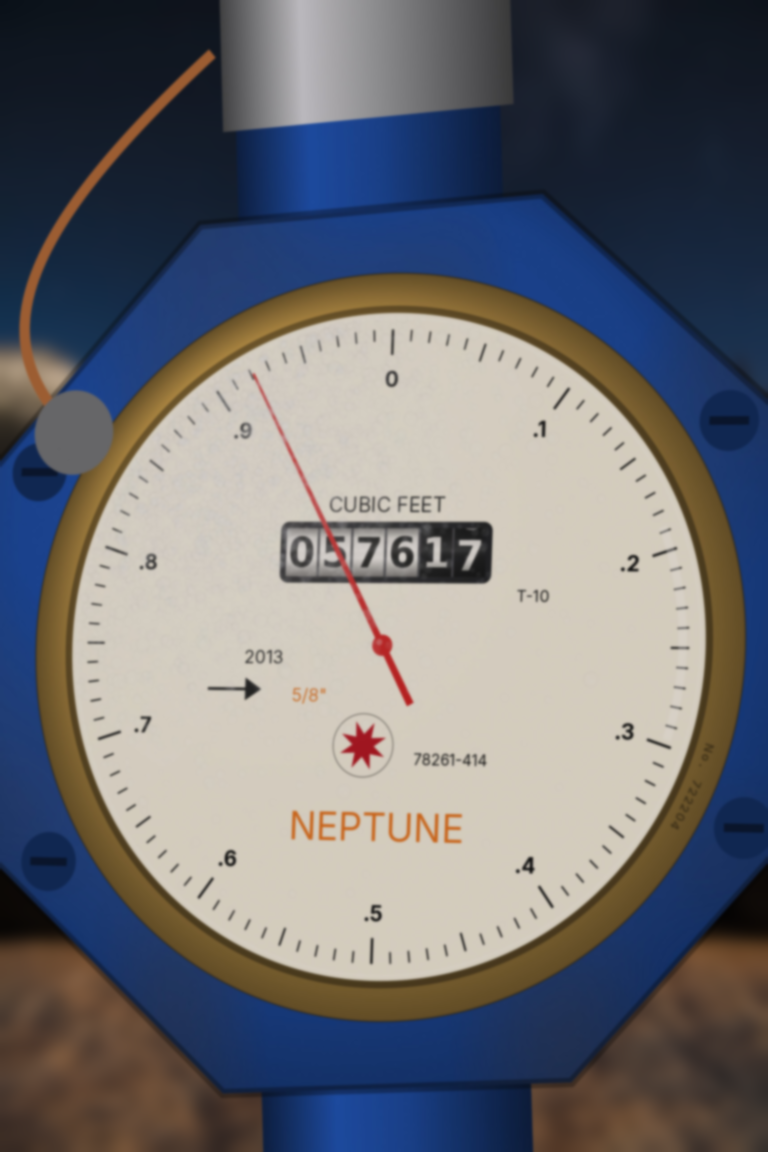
57616.92; ft³
